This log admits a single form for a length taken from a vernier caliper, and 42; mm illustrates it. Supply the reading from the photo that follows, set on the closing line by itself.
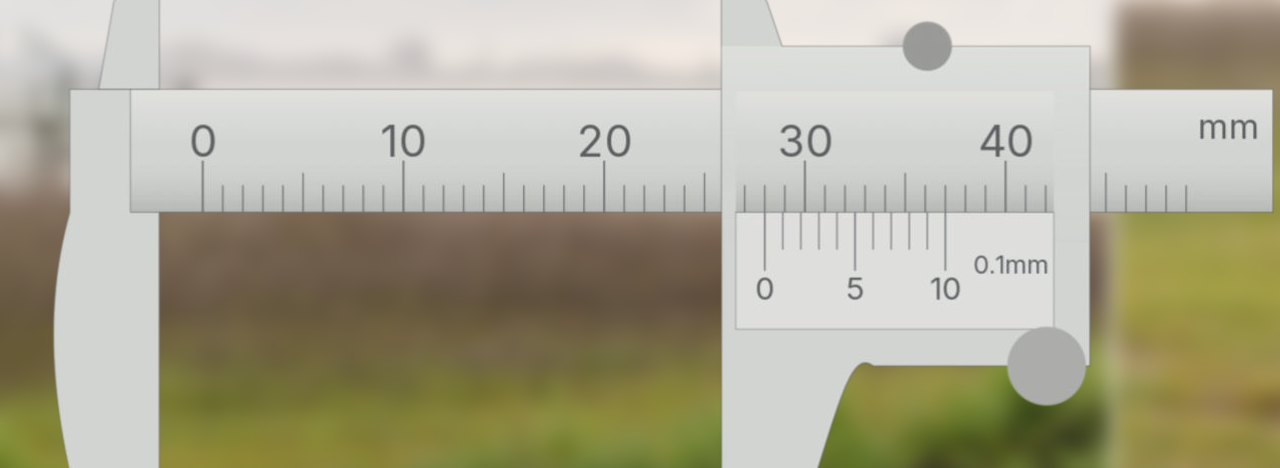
28.0; mm
